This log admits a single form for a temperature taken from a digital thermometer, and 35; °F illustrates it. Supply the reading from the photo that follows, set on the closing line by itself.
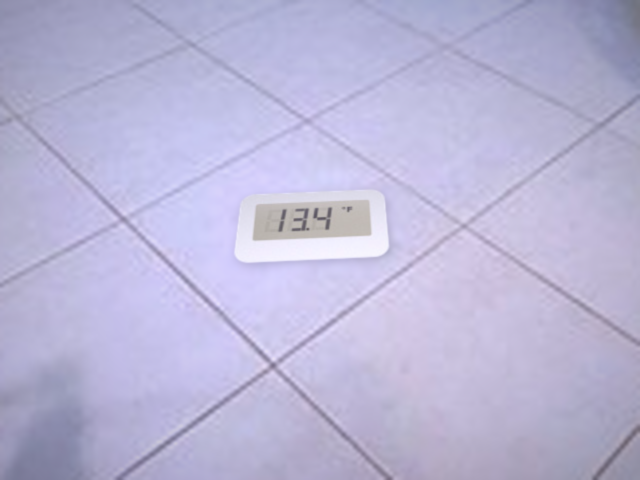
13.4; °F
